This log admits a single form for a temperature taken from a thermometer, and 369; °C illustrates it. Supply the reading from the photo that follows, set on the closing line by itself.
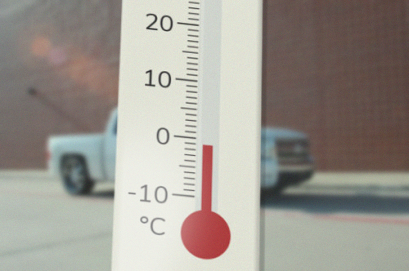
-1; °C
